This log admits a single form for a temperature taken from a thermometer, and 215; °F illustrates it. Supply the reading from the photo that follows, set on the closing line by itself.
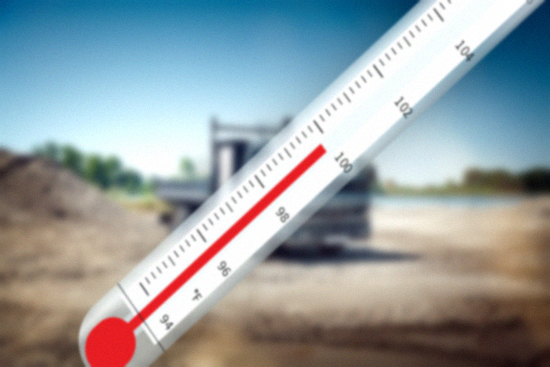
99.8; °F
